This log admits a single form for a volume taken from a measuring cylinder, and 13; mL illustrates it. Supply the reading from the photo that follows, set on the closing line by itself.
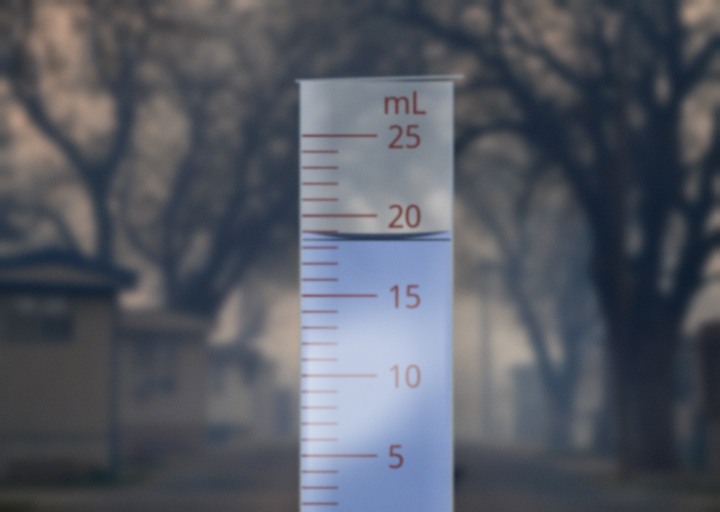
18.5; mL
